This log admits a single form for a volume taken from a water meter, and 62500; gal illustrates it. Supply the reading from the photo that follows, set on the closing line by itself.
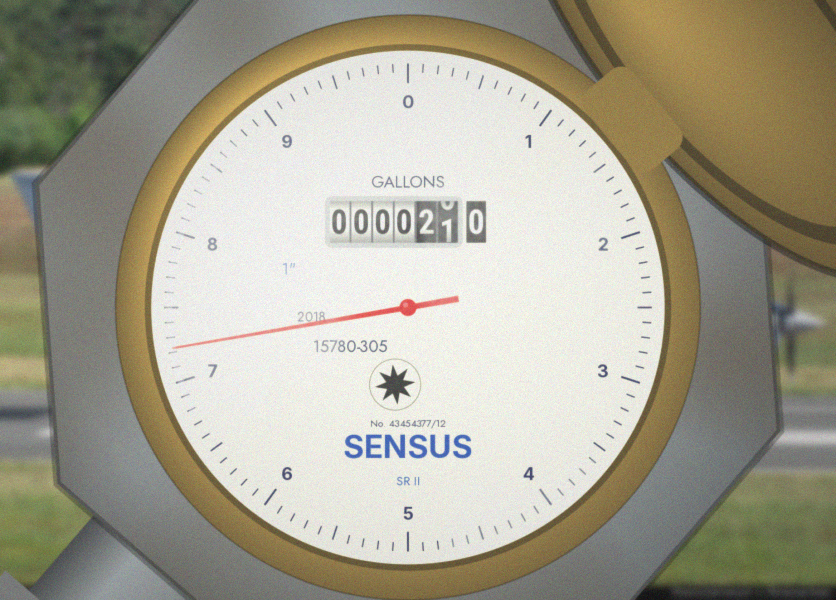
207.2; gal
